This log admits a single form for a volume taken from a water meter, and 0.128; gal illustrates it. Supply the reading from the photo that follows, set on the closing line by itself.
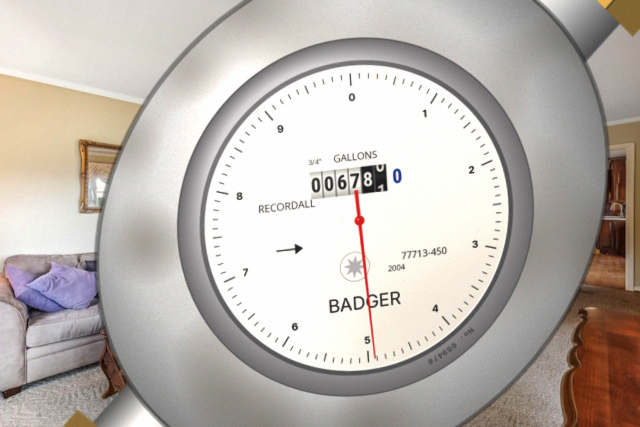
67804.9; gal
